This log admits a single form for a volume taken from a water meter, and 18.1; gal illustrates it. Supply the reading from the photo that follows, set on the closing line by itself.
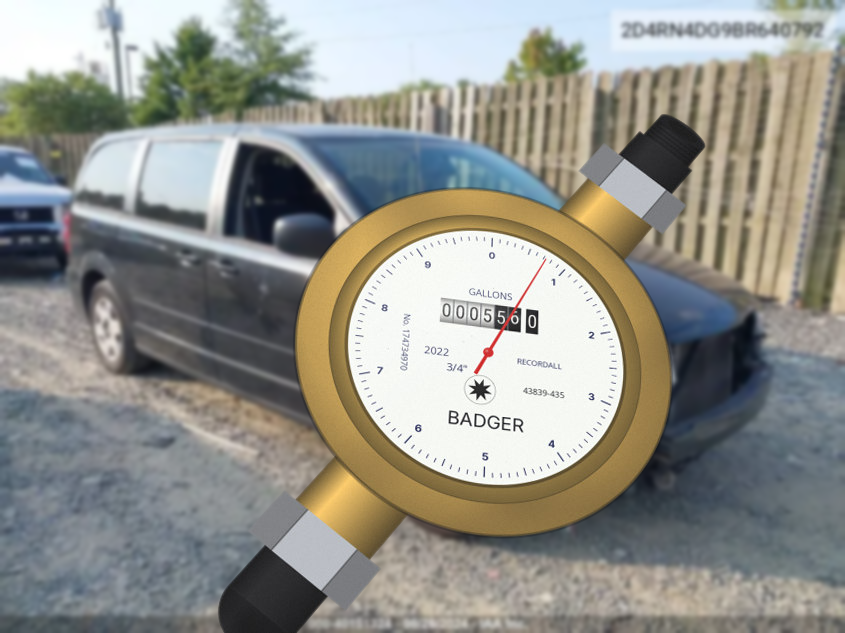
5560.7; gal
